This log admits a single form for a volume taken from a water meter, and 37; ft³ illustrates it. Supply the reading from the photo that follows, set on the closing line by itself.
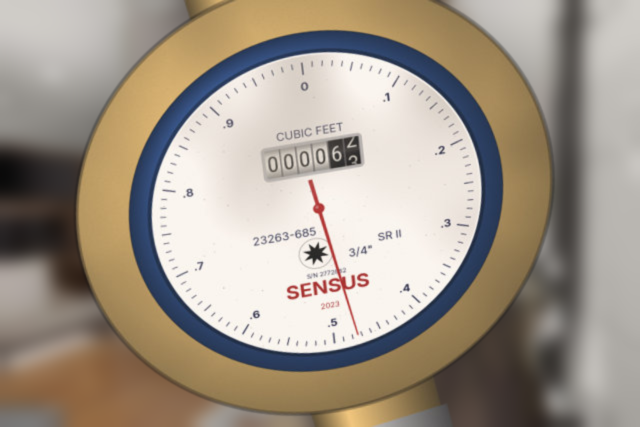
62.47; ft³
